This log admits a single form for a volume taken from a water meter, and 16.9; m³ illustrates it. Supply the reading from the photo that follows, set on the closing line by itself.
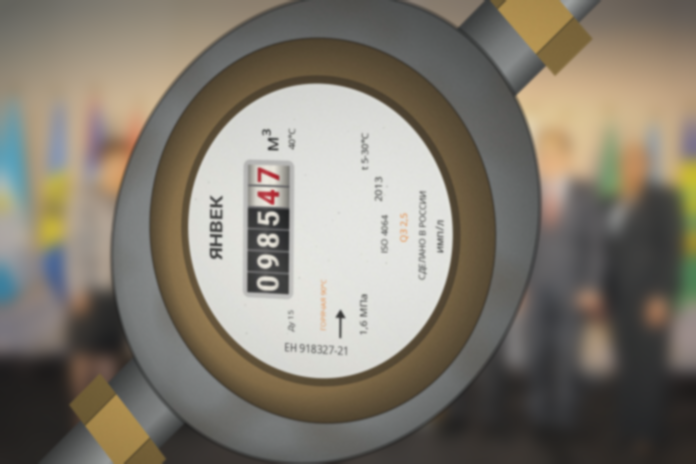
985.47; m³
